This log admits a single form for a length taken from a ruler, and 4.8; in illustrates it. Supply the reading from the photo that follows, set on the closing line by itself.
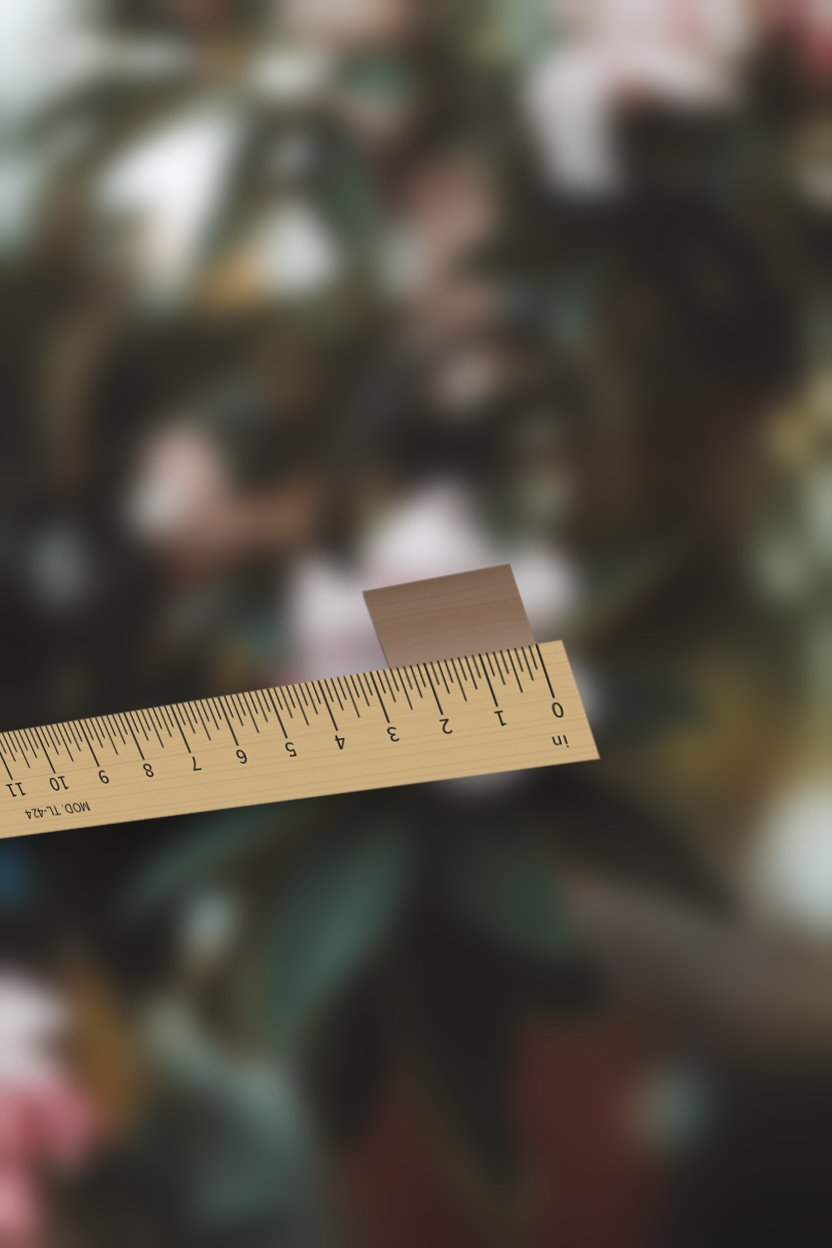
2.625; in
